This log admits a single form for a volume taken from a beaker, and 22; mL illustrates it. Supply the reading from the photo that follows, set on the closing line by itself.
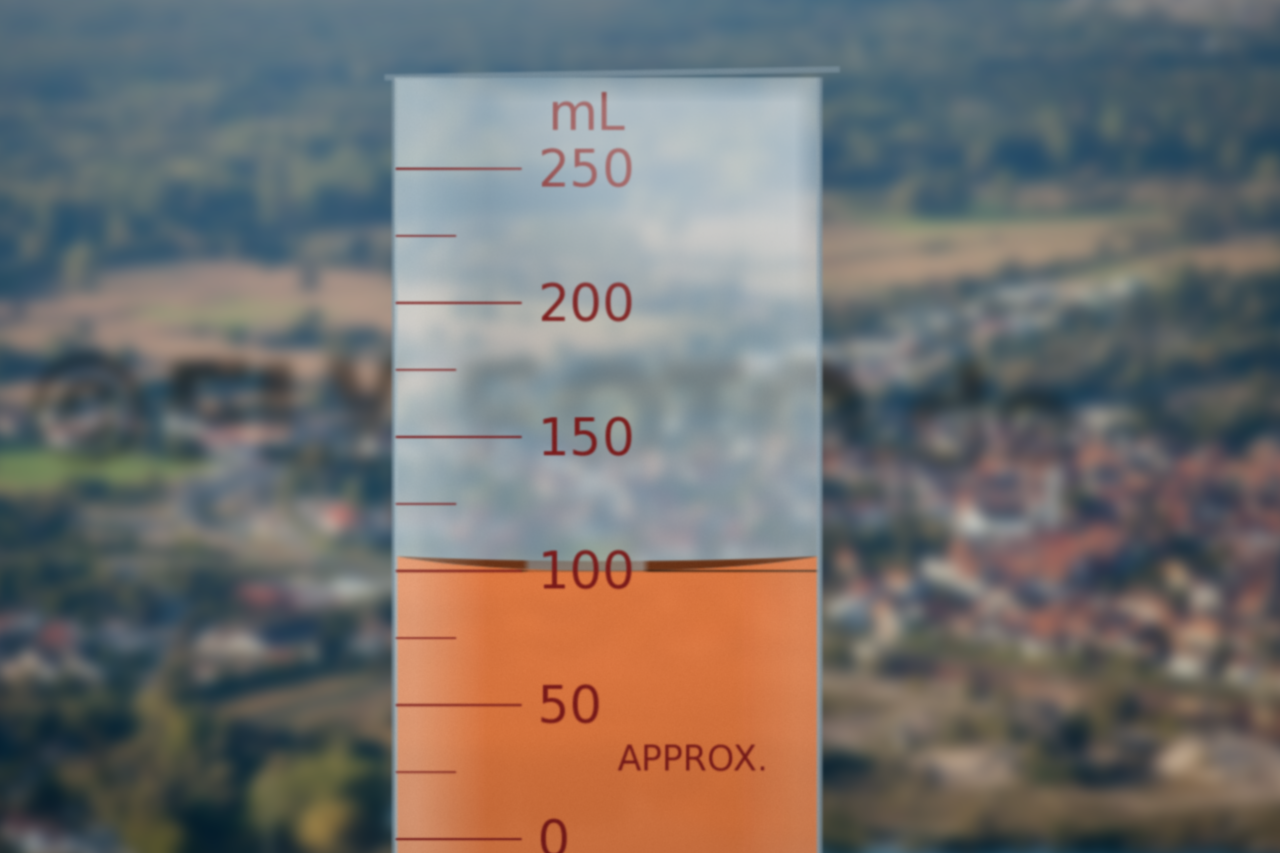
100; mL
